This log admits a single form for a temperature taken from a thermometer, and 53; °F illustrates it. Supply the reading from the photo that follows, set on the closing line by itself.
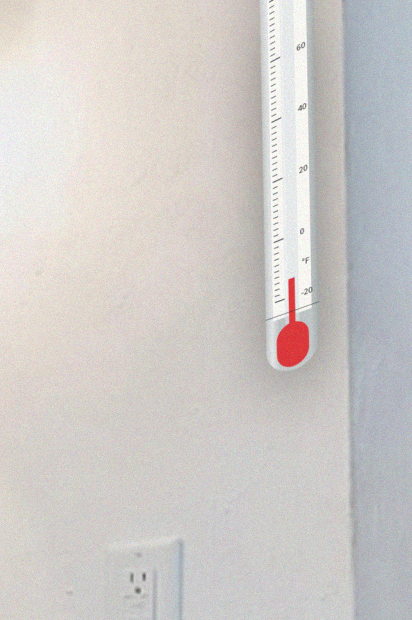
-14; °F
